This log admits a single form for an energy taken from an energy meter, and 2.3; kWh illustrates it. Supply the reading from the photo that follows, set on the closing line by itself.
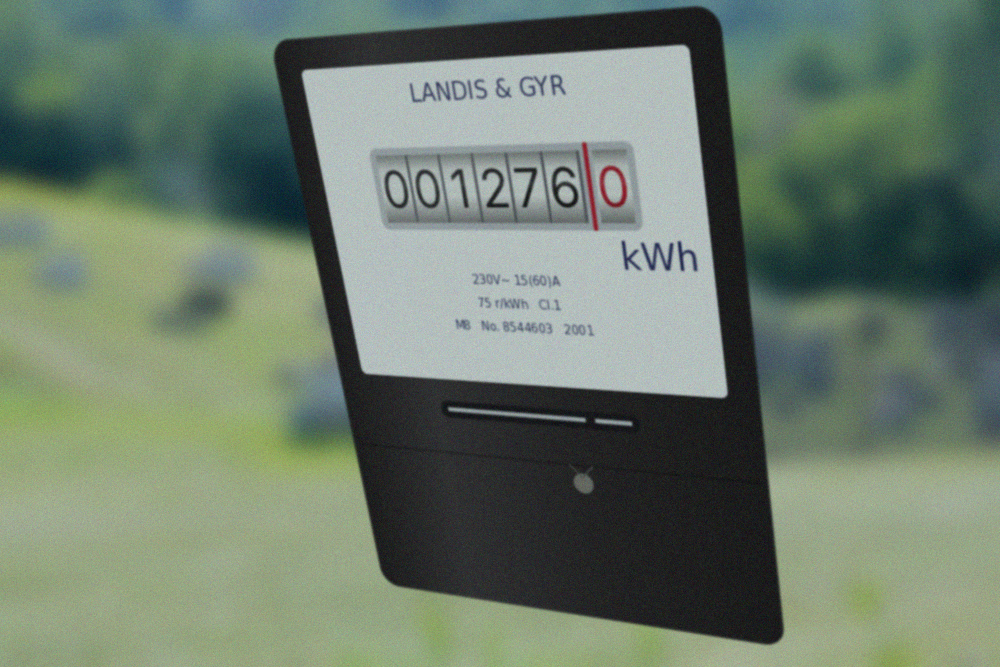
1276.0; kWh
